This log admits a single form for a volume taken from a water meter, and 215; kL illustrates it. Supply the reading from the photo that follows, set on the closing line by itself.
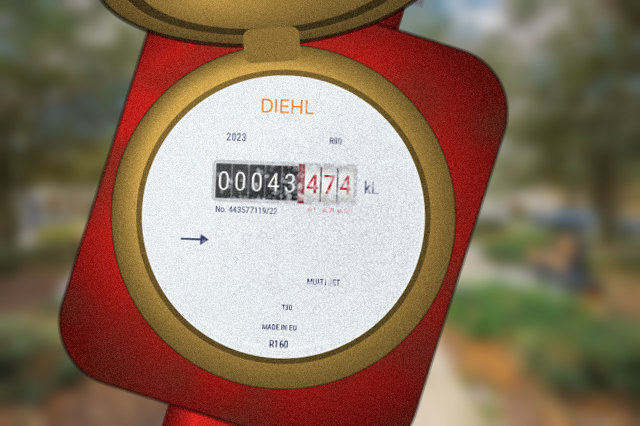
43.474; kL
